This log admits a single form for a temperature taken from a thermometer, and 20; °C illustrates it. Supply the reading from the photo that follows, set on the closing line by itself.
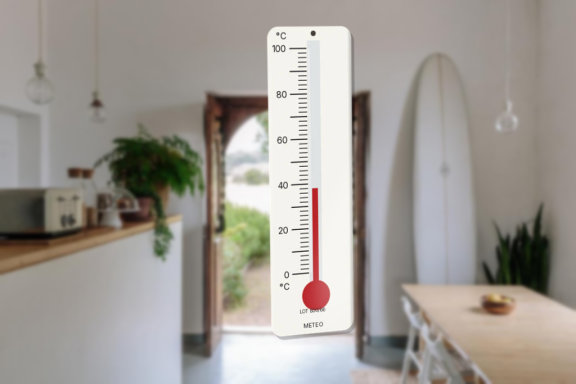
38; °C
